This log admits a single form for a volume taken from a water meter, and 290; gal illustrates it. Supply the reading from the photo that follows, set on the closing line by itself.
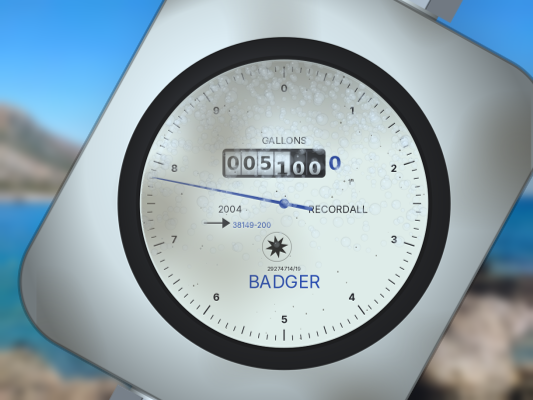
50997.8; gal
